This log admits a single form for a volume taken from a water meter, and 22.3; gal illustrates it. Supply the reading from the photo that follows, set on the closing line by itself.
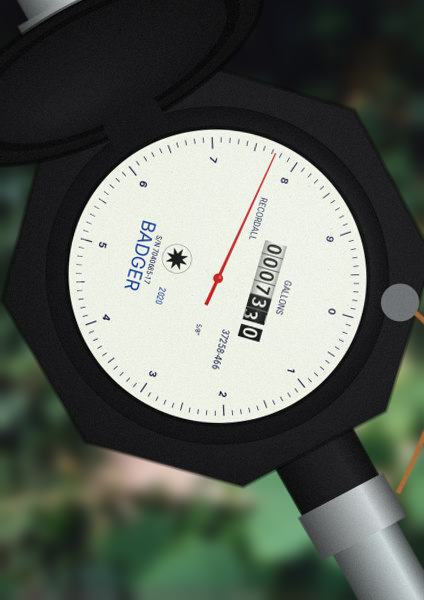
7327.7; gal
